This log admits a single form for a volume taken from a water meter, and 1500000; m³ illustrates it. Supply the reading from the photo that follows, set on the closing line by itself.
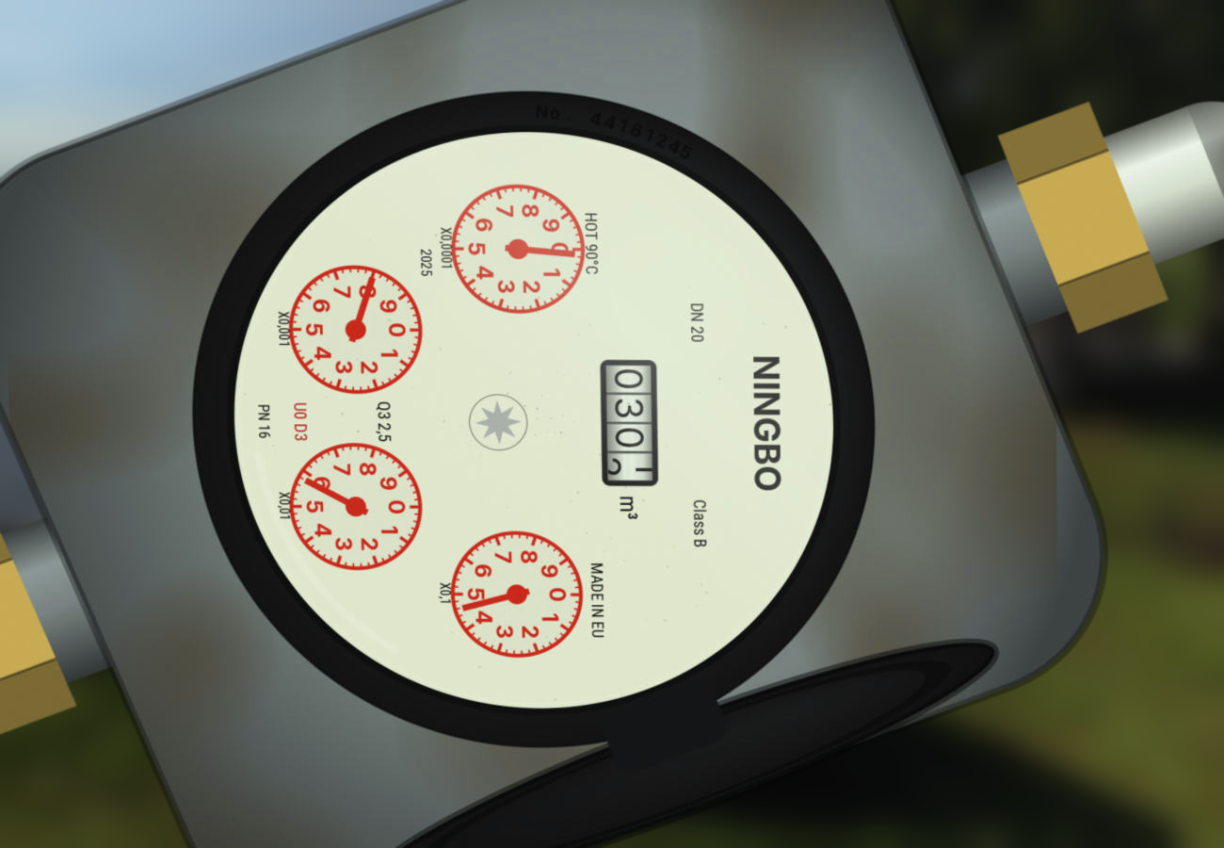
301.4580; m³
